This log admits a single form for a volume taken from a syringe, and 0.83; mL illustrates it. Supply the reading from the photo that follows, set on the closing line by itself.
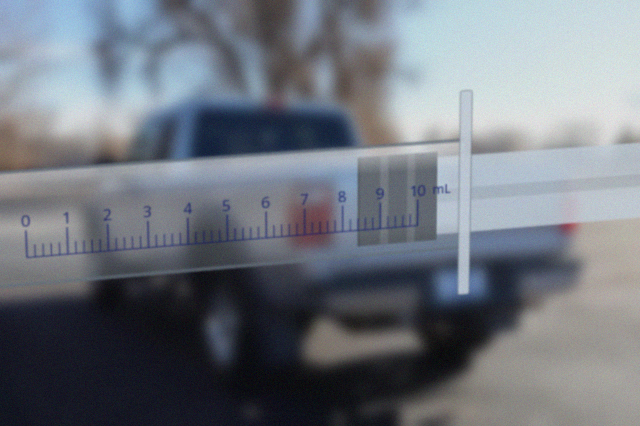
8.4; mL
